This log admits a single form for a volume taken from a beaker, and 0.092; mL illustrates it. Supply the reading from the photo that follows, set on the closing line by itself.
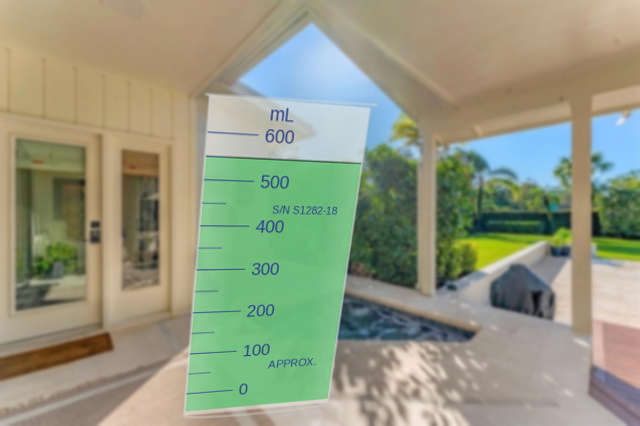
550; mL
